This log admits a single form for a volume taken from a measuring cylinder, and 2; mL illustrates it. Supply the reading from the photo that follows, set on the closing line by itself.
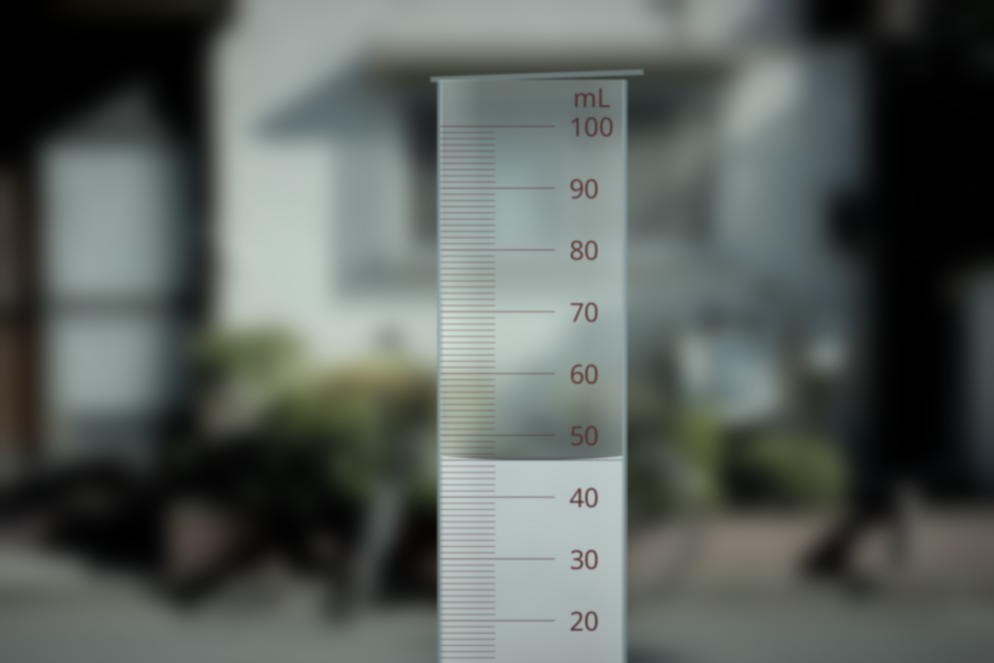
46; mL
